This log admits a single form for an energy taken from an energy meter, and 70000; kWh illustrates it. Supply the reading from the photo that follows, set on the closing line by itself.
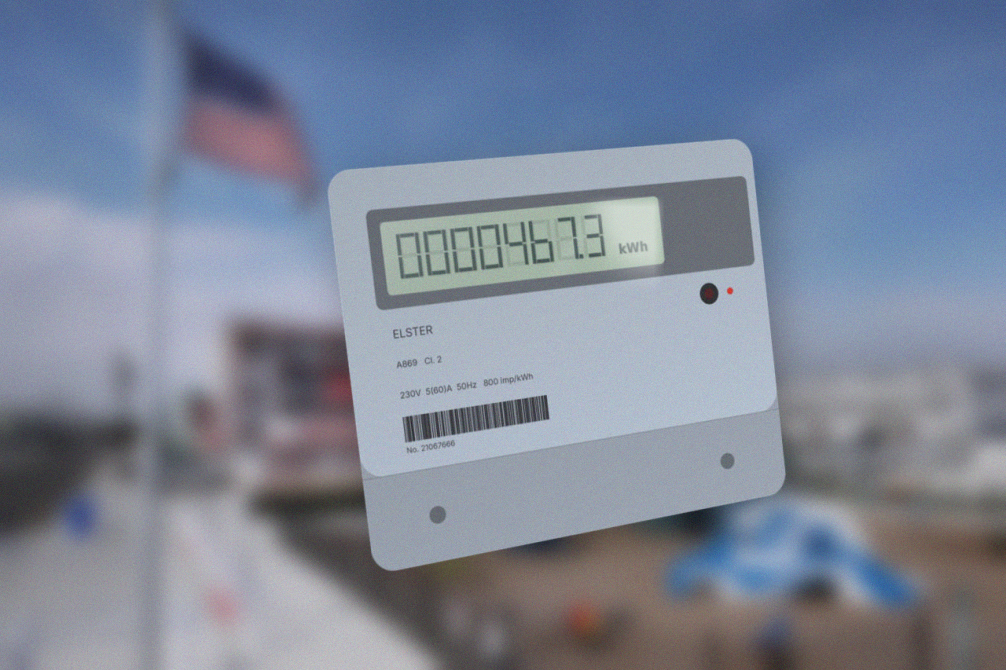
467.3; kWh
